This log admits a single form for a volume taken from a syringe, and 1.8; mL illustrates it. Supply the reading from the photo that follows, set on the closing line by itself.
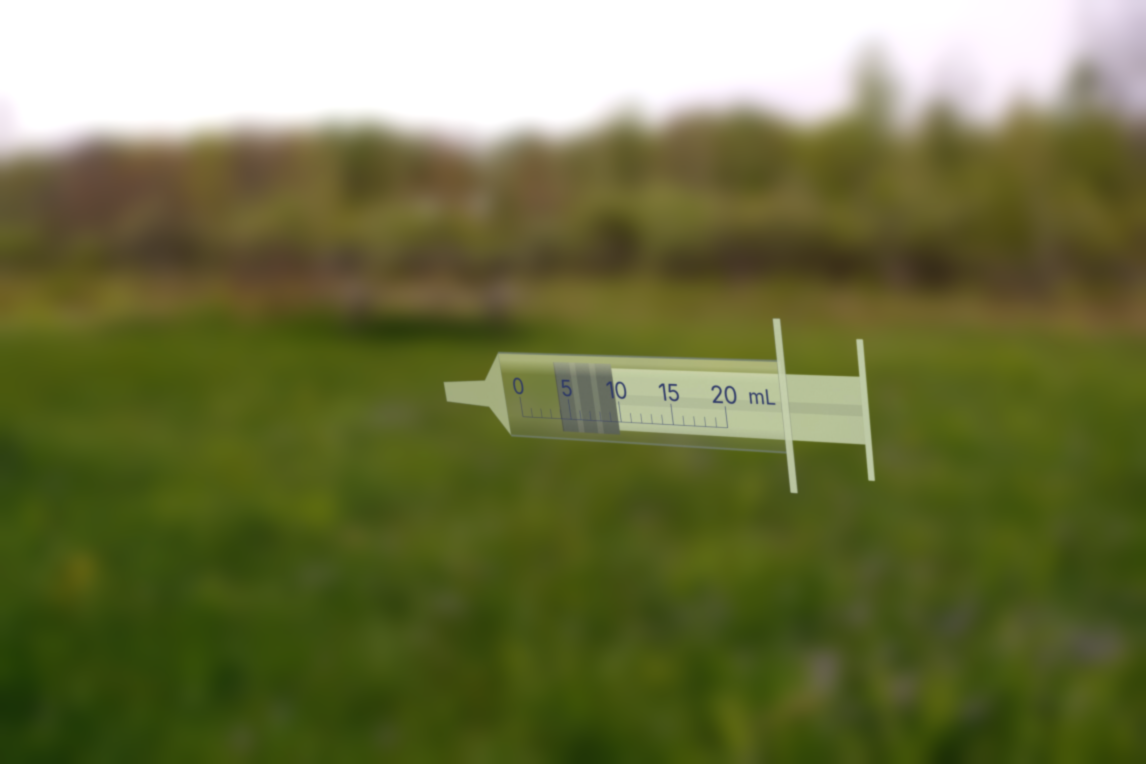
4; mL
